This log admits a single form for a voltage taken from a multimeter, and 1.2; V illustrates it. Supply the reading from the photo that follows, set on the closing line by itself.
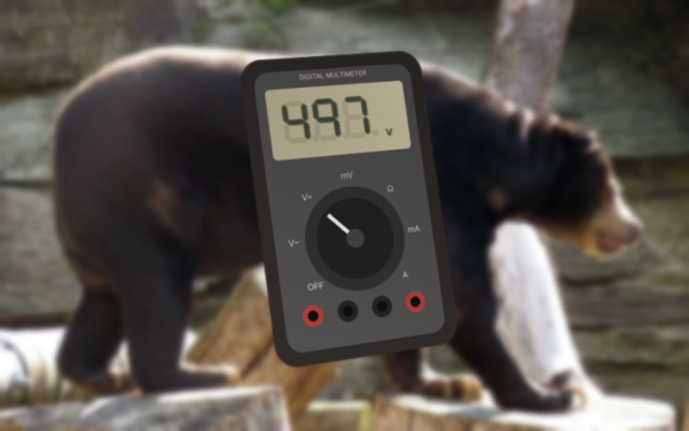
497; V
